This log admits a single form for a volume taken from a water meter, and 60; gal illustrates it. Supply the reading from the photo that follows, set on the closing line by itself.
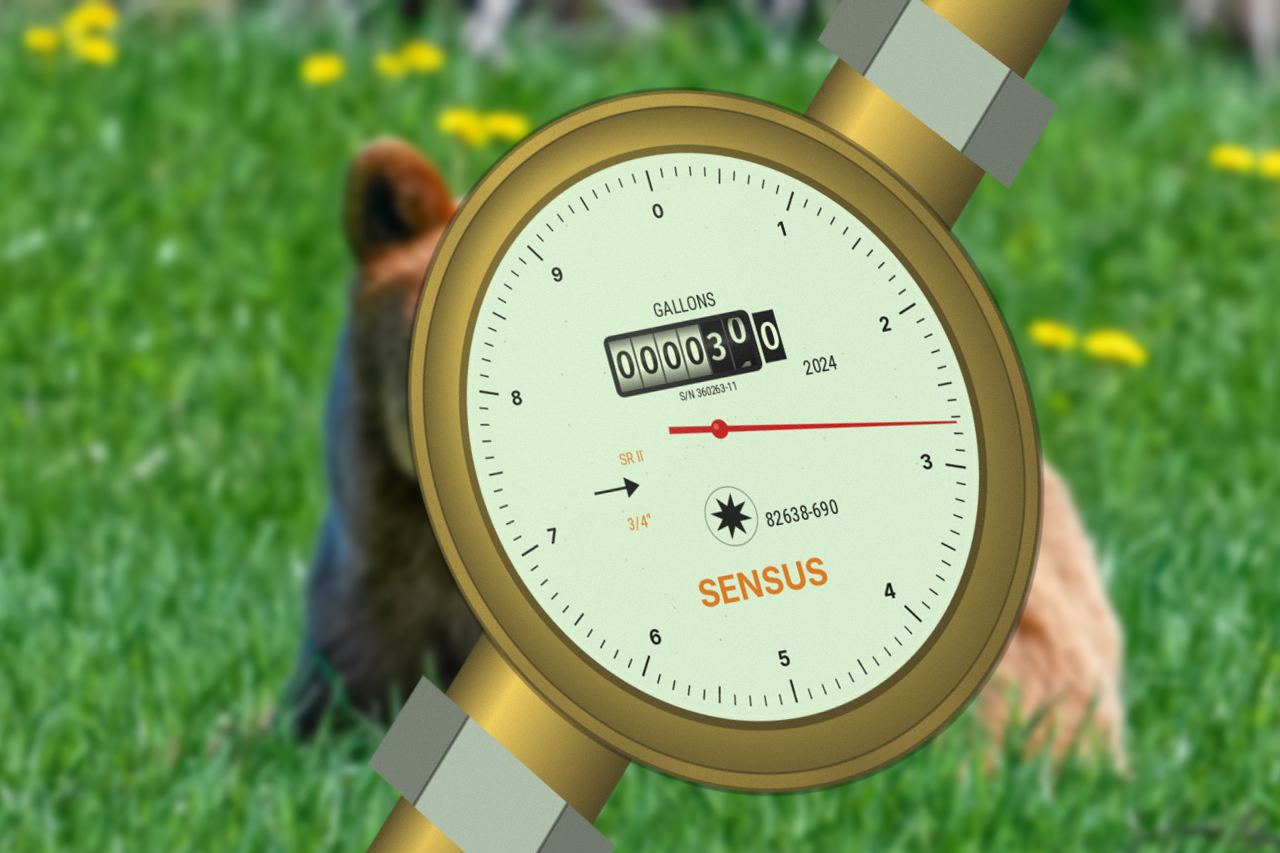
302.7; gal
